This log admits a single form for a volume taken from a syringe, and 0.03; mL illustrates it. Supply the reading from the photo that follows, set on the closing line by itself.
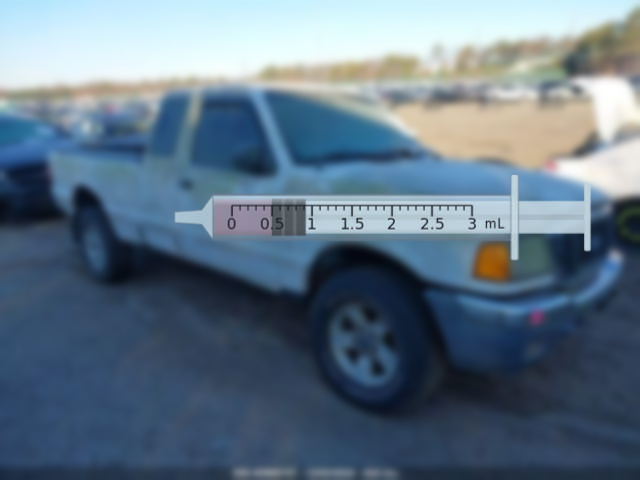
0.5; mL
